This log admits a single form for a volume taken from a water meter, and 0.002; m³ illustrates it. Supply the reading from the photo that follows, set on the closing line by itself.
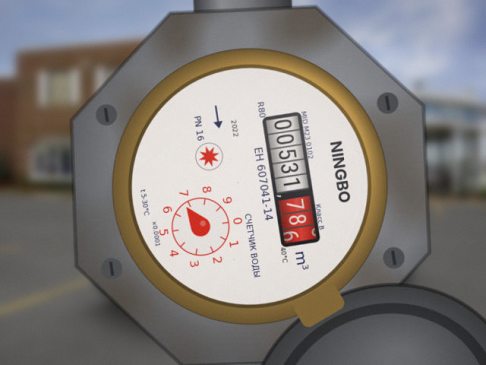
531.7856; m³
